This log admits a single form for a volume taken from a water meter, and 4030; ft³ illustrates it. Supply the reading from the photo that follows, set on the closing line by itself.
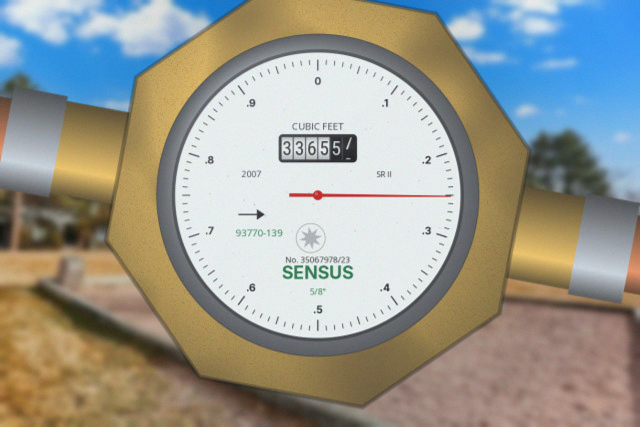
336557.25; ft³
